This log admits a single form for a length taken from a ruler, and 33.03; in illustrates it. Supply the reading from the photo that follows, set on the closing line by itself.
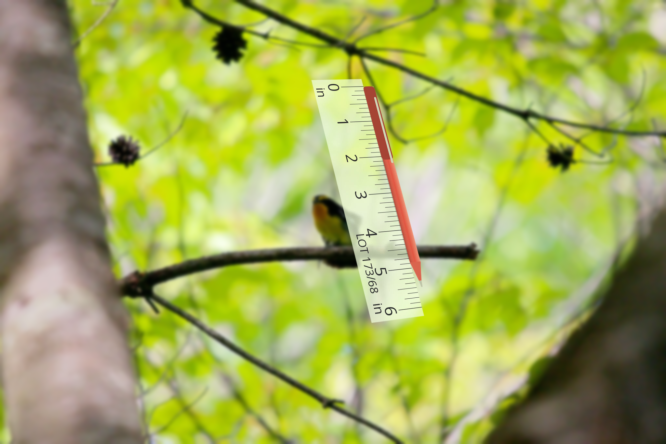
5.5; in
